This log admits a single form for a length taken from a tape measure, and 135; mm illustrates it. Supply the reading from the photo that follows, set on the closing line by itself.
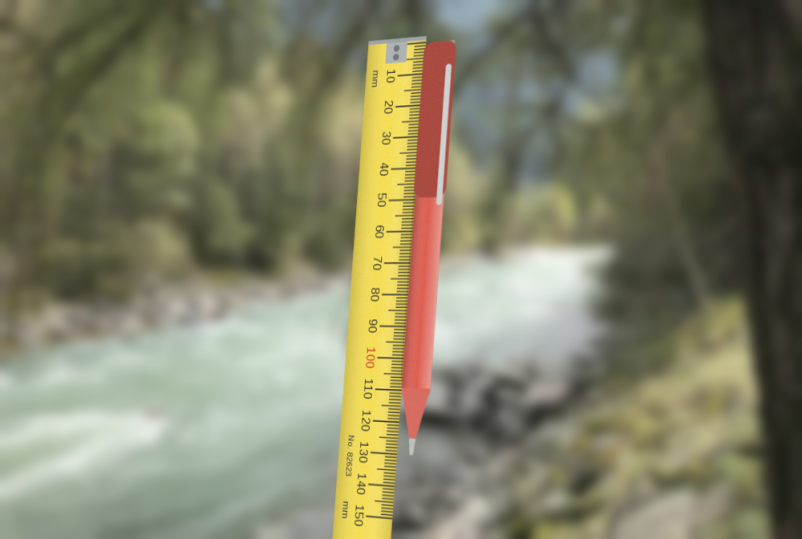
130; mm
